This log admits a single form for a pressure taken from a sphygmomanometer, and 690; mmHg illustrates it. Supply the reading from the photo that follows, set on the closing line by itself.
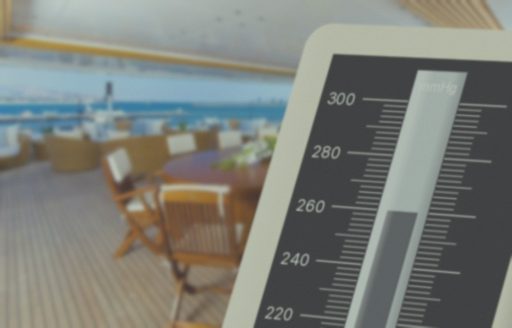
260; mmHg
